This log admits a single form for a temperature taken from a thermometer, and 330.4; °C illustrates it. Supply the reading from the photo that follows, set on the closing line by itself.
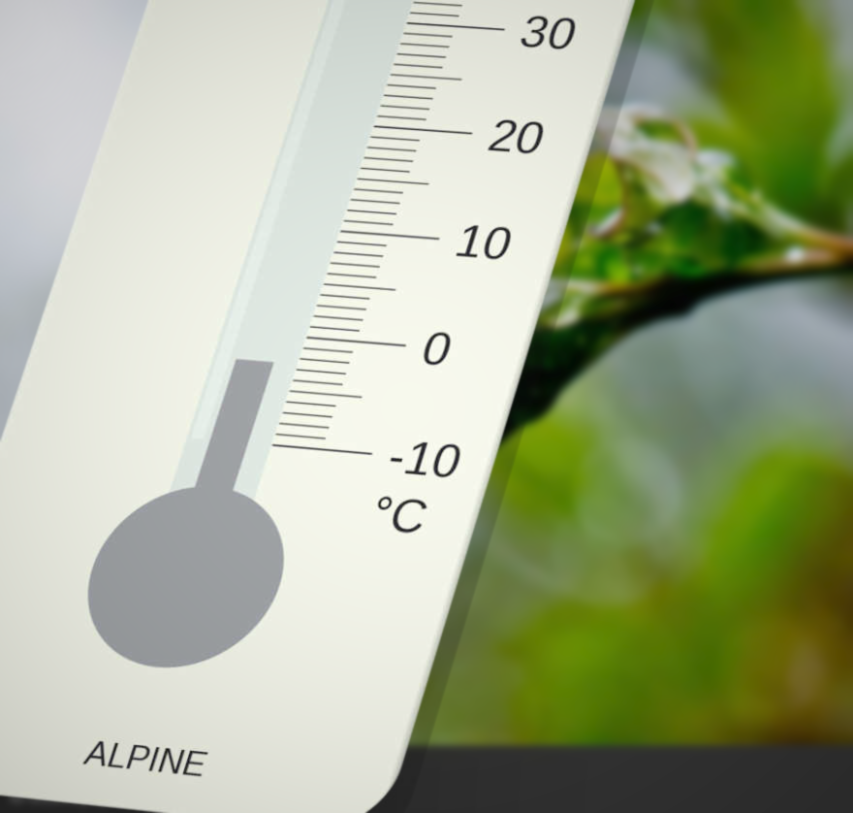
-2.5; °C
